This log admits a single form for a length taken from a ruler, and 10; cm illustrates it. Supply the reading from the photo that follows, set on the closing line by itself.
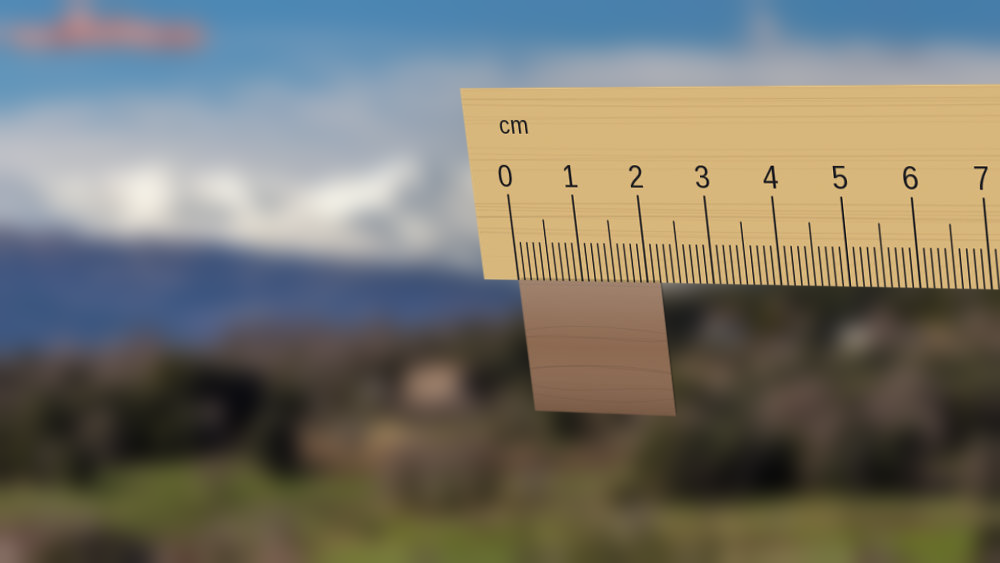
2.2; cm
